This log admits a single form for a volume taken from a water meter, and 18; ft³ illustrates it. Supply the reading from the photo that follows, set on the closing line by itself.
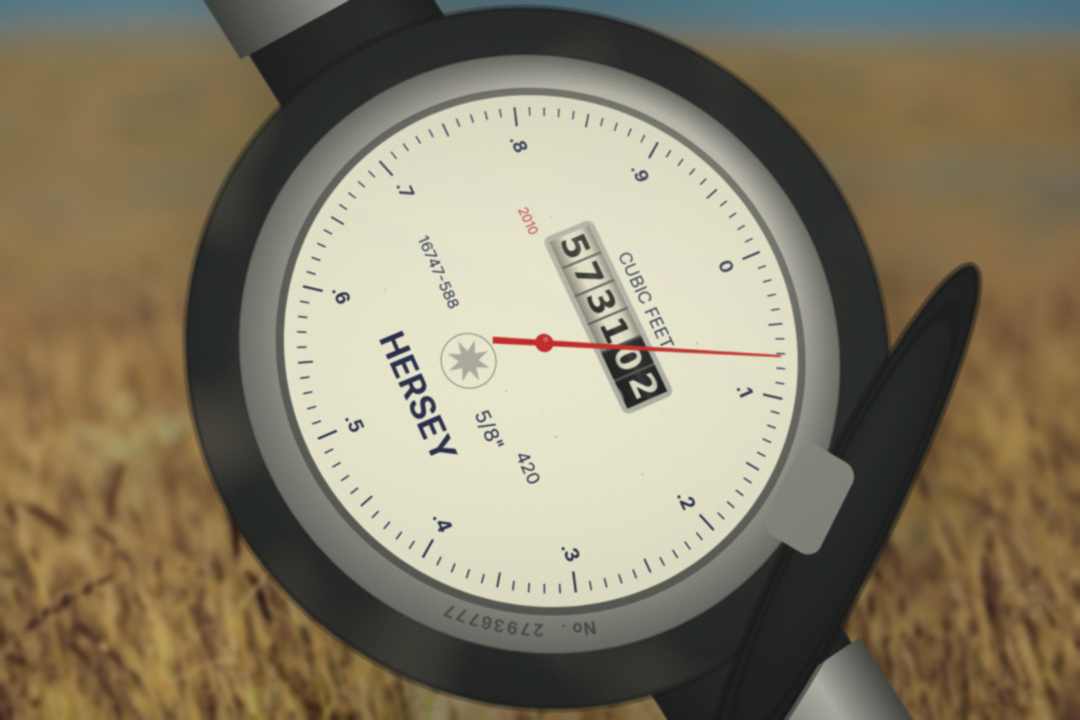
573102.07; ft³
